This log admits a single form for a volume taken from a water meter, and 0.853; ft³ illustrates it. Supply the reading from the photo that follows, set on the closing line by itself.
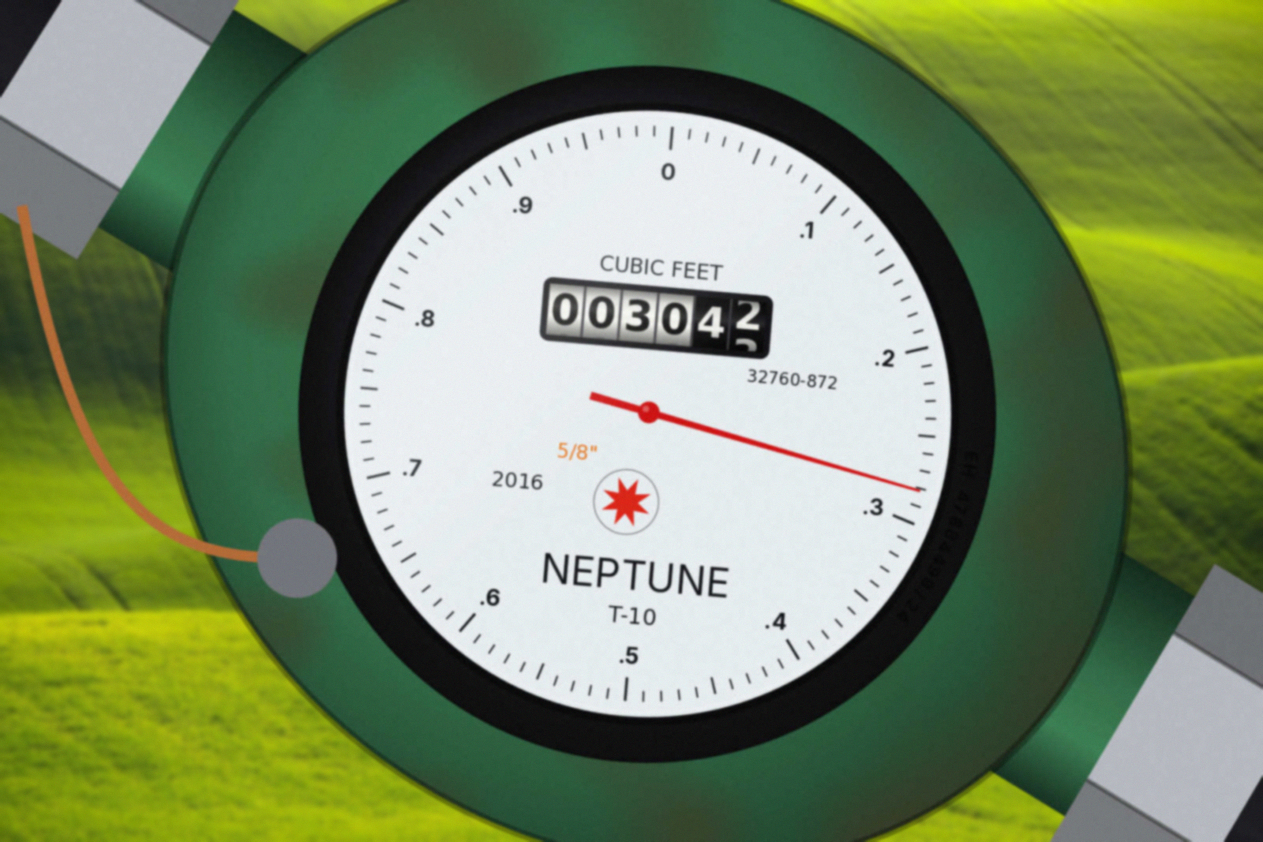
3042.28; ft³
